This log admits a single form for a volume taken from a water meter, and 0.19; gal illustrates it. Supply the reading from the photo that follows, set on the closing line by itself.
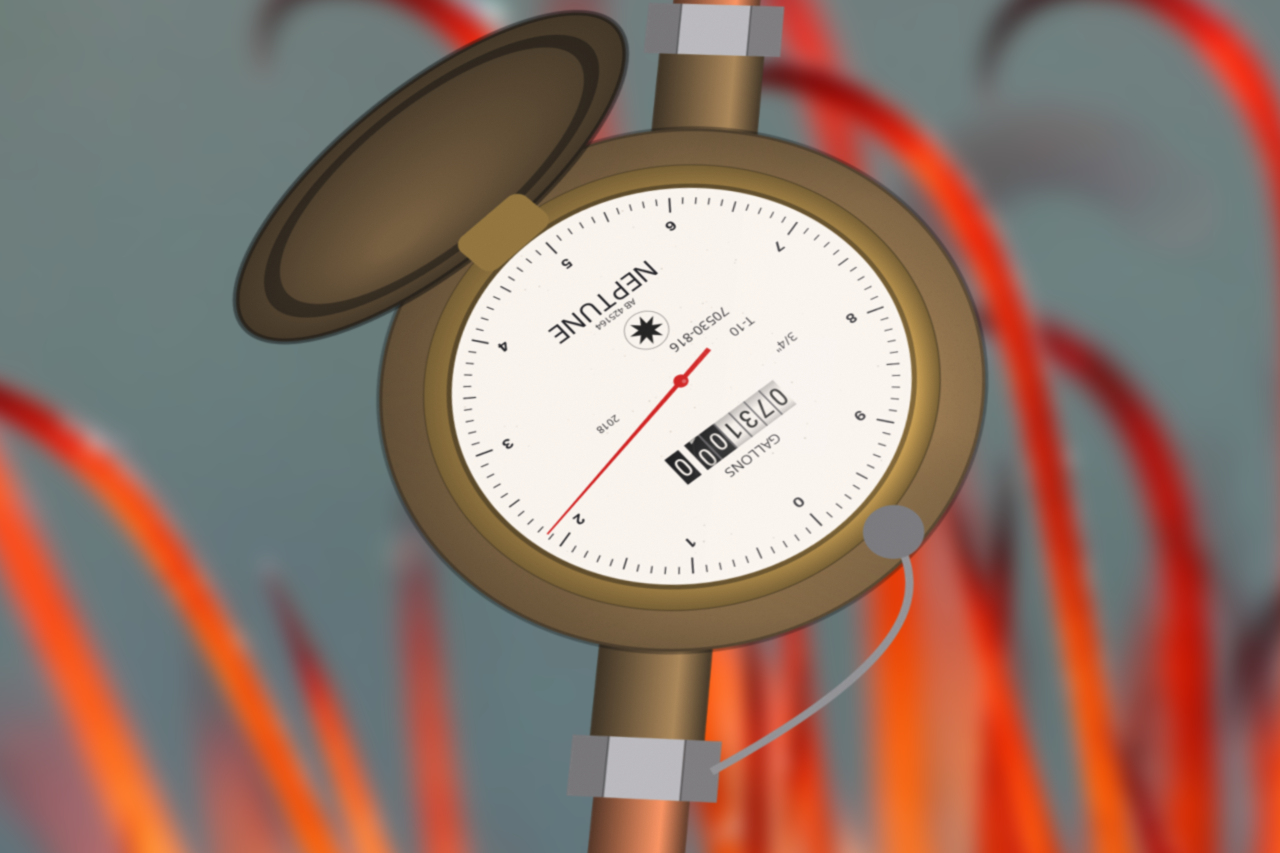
731002.1; gal
